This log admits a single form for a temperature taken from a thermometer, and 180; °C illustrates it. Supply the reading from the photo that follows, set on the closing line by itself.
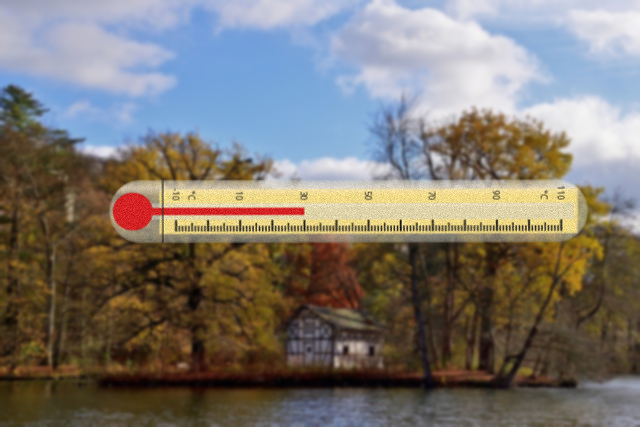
30; °C
